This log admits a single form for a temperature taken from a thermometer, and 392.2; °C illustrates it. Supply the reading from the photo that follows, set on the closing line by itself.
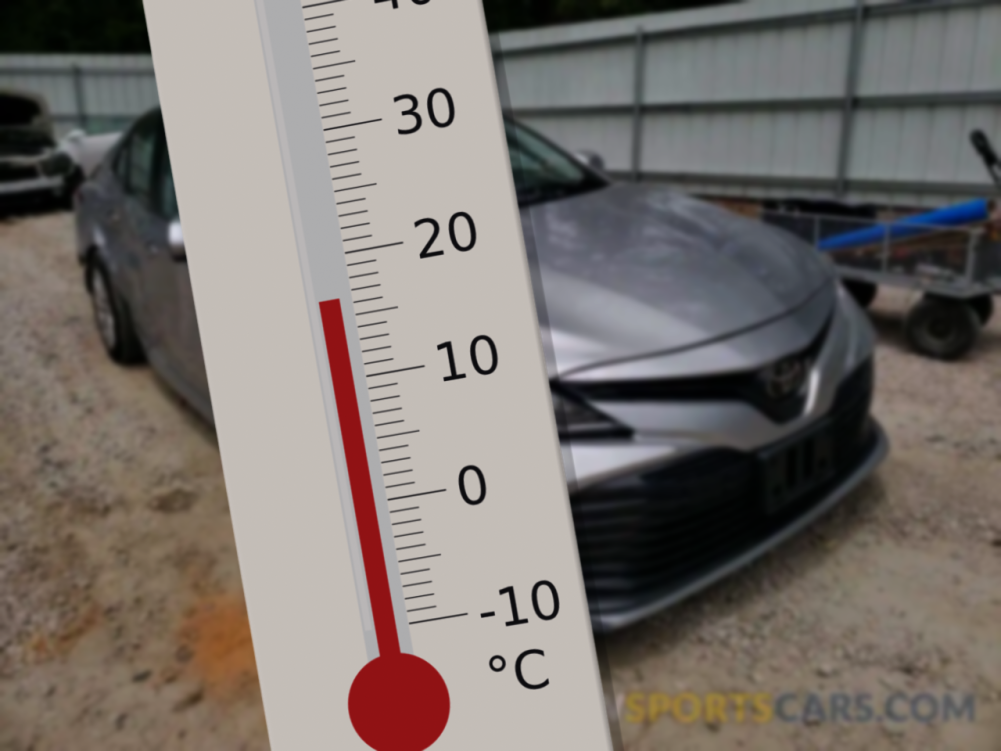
16.5; °C
